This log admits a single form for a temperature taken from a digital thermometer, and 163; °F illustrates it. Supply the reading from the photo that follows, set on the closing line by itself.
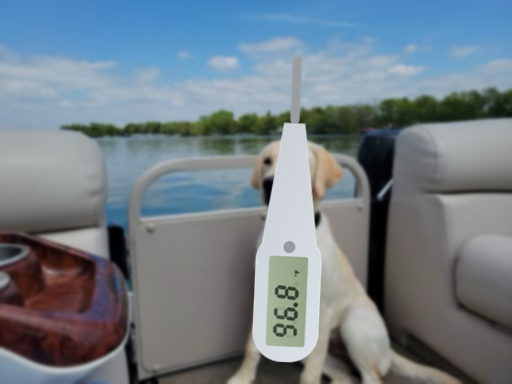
96.8; °F
